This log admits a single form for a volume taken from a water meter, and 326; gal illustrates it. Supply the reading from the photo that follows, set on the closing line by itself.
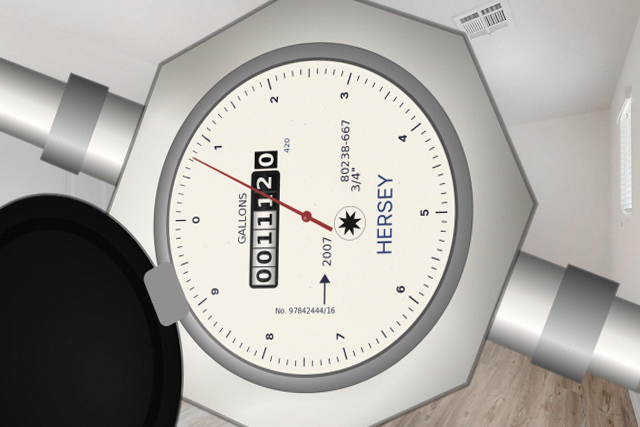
11120.7; gal
